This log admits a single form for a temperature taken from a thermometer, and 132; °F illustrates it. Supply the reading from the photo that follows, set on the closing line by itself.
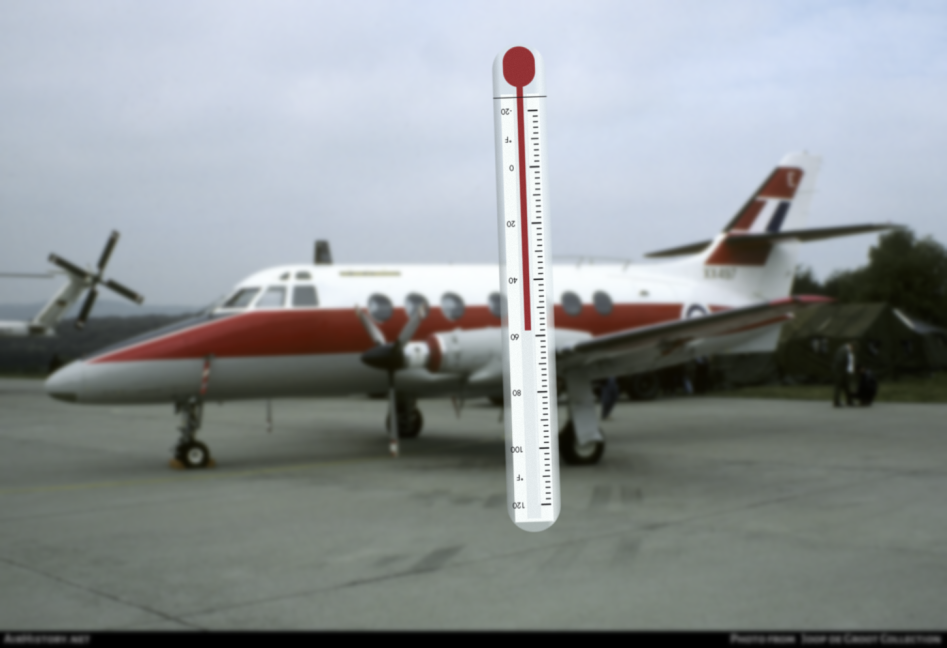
58; °F
